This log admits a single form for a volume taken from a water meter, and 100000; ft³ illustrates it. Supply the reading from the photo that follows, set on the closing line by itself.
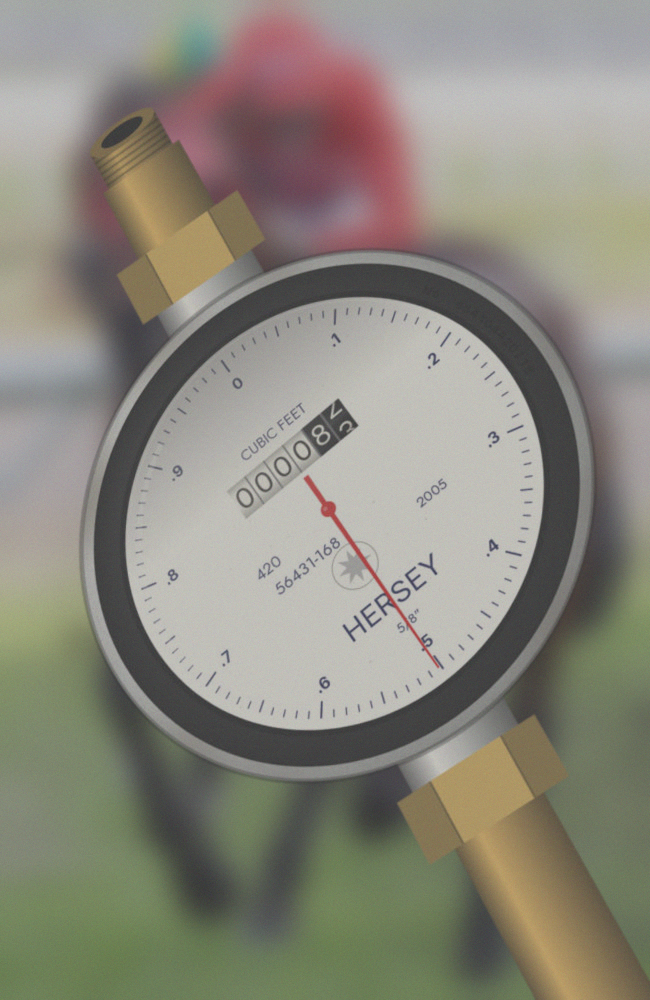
82.50; ft³
